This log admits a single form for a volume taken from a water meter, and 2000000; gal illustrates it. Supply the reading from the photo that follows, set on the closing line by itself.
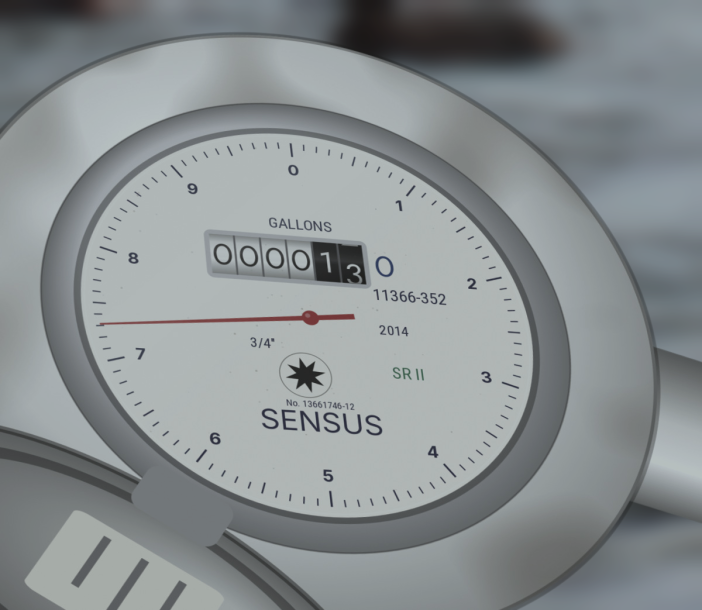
127.3; gal
